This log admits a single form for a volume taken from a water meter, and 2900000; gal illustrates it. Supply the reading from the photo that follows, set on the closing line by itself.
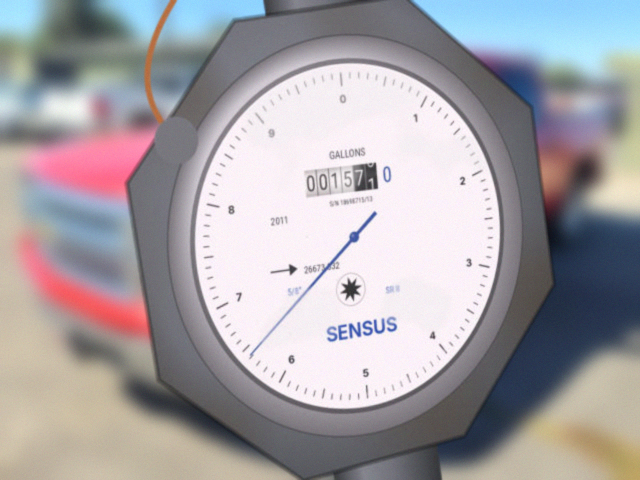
15706.4; gal
